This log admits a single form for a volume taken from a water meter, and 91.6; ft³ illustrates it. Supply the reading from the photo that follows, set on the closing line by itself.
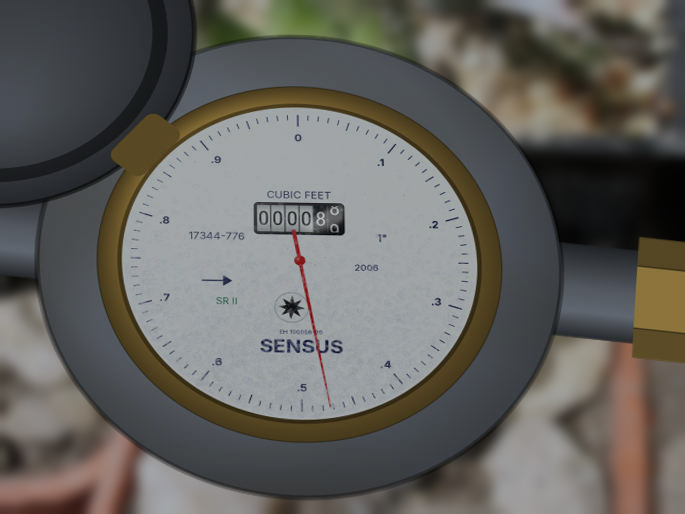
88.47; ft³
